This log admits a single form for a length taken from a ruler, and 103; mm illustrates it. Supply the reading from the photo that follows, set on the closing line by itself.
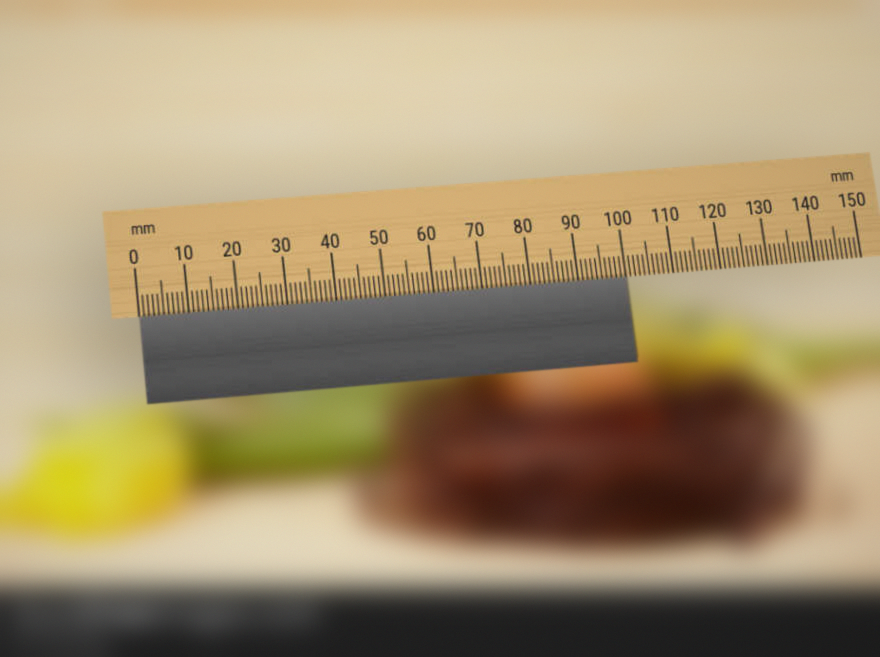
100; mm
